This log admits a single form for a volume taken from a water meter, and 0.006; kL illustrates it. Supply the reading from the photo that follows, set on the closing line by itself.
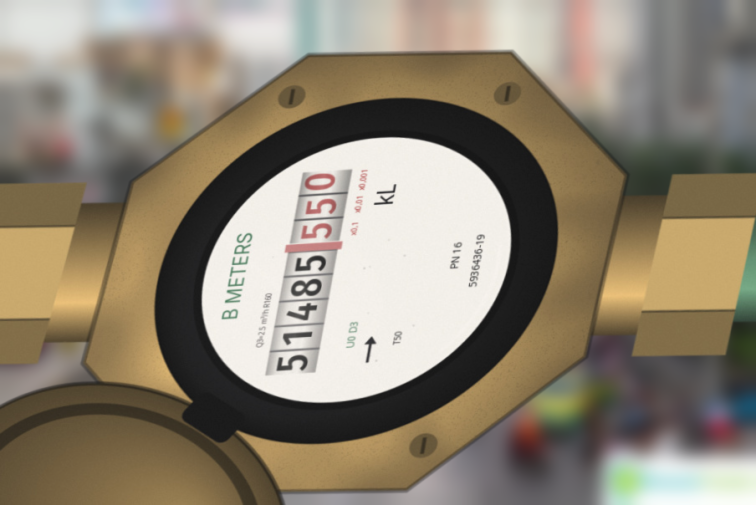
51485.550; kL
